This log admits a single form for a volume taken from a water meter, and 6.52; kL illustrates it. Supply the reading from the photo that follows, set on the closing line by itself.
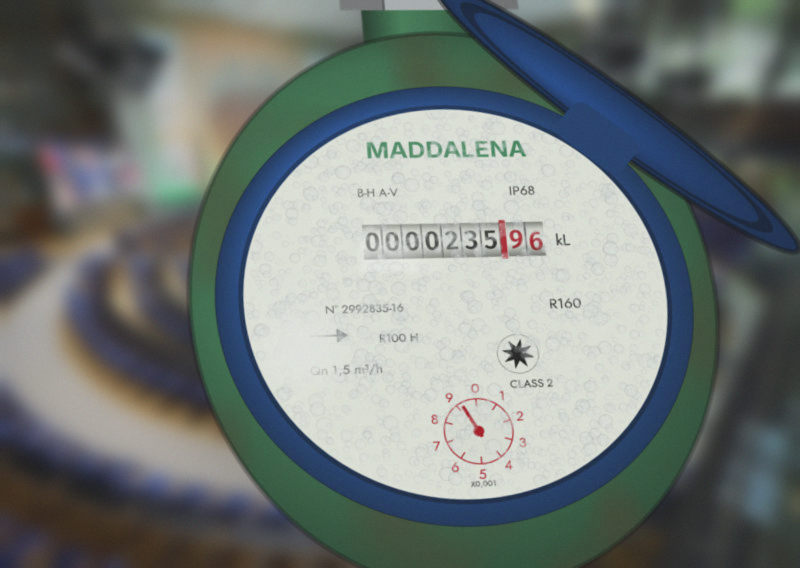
235.959; kL
